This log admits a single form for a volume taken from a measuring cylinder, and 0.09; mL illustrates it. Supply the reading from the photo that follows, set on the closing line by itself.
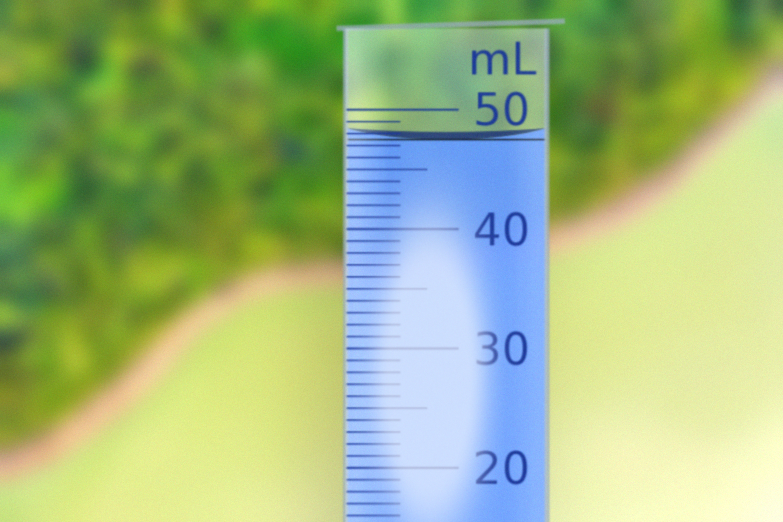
47.5; mL
